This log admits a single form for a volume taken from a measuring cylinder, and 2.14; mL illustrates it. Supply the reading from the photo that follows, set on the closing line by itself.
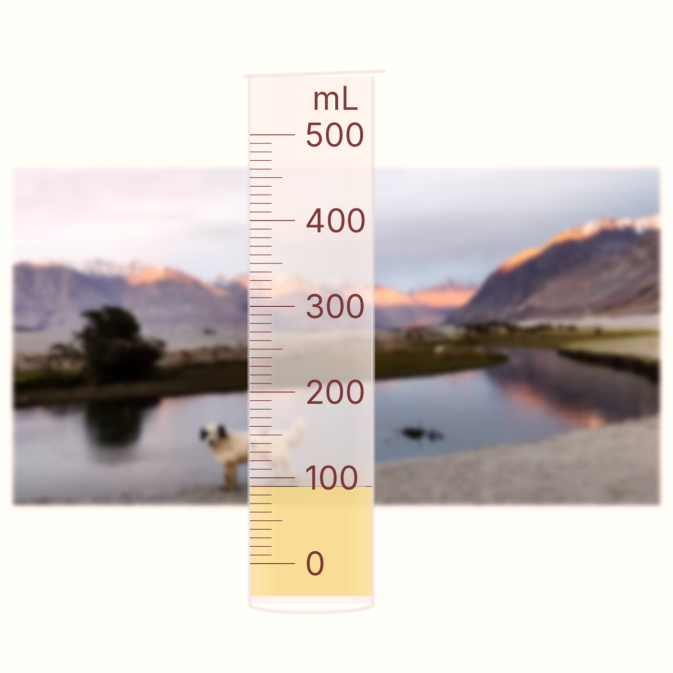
90; mL
